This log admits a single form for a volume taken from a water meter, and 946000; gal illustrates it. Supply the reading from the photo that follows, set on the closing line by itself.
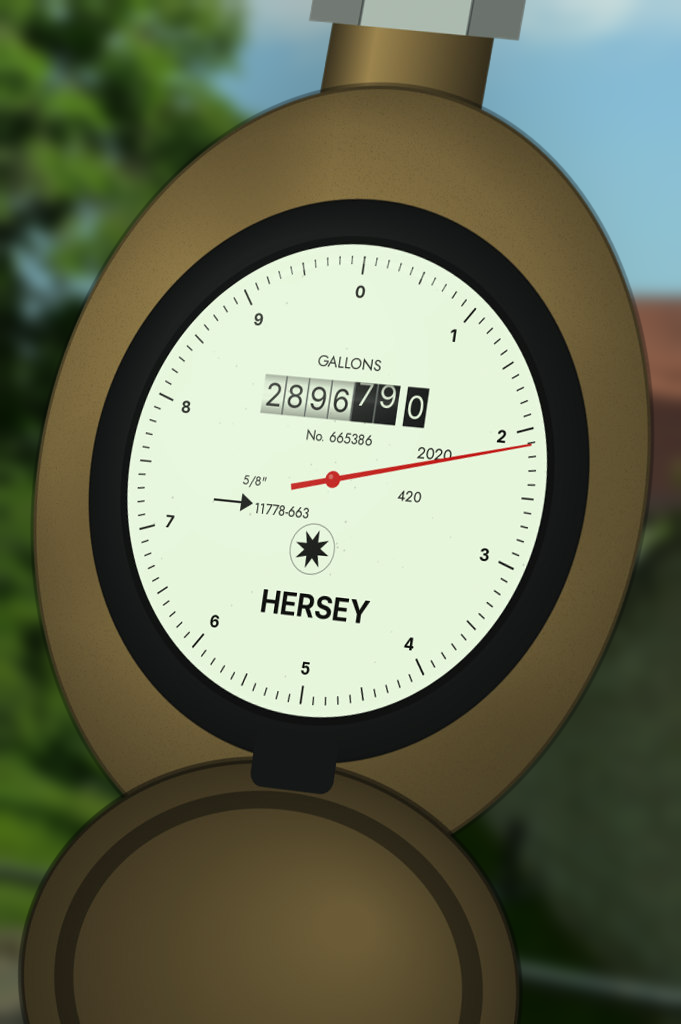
2896792.1; gal
